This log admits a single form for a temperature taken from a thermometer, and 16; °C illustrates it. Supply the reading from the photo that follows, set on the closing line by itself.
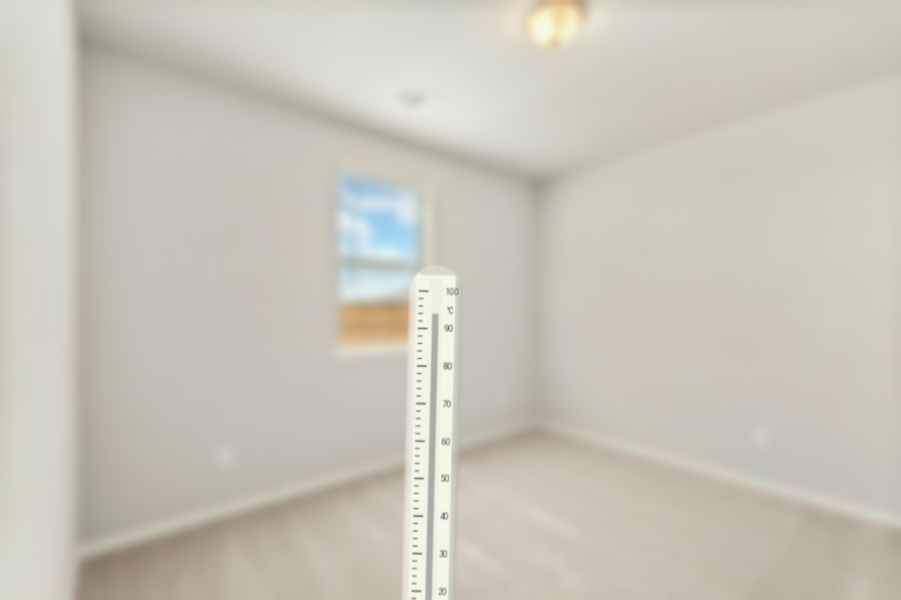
94; °C
